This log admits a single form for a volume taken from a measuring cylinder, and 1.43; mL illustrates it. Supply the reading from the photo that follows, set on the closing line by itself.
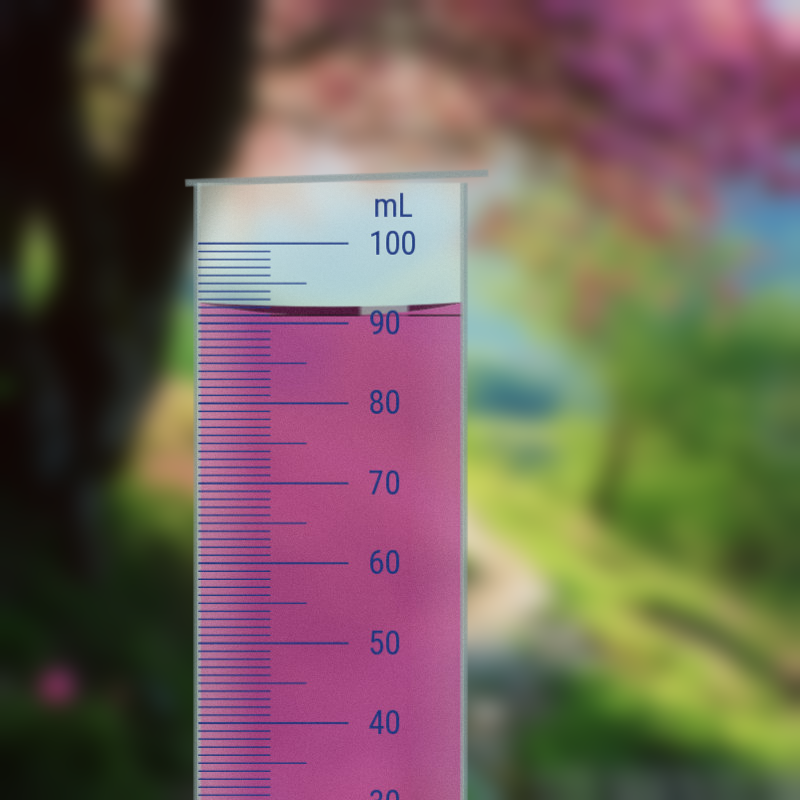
91; mL
